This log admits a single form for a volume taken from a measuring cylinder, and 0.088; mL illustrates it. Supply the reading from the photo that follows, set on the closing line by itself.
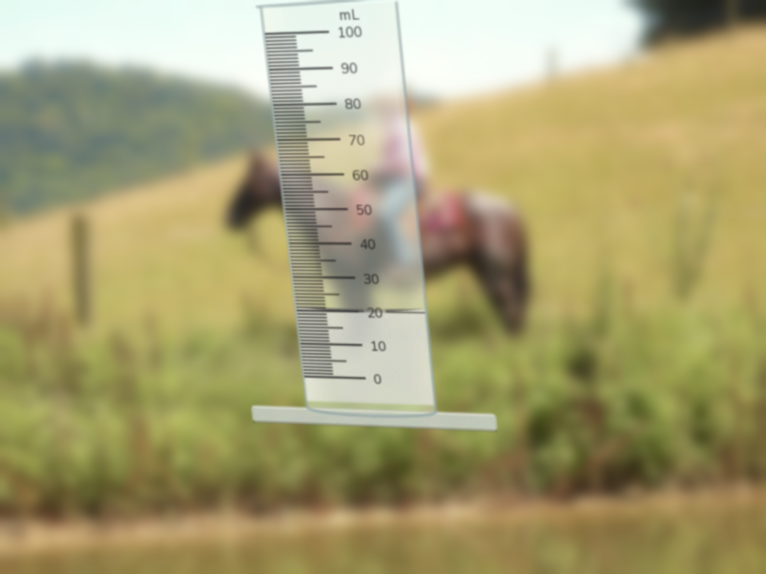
20; mL
